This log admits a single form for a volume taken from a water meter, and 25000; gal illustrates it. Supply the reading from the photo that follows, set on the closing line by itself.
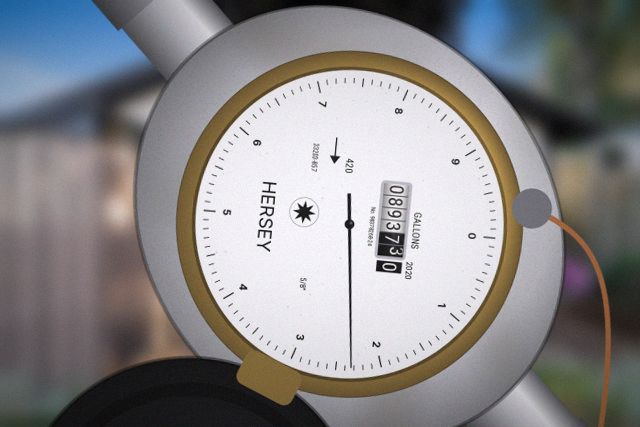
893732.3; gal
